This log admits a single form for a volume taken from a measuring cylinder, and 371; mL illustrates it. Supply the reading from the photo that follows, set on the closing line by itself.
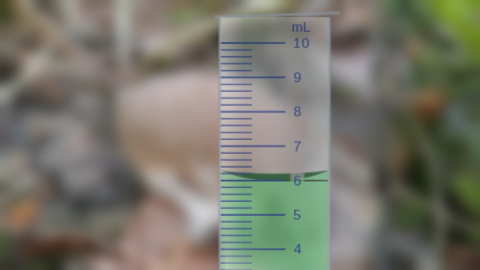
6; mL
